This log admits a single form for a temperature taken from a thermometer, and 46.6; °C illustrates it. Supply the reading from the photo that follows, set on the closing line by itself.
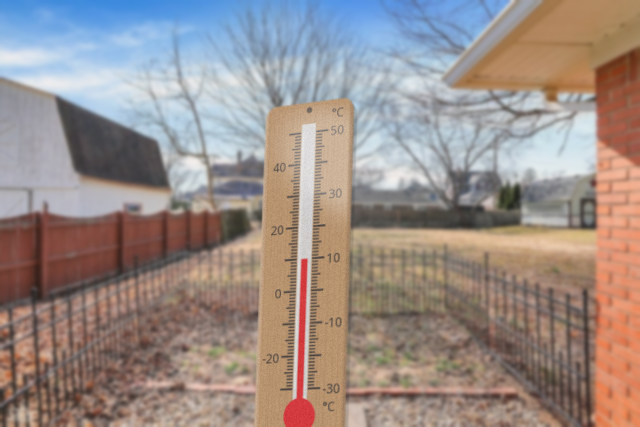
10; °C
